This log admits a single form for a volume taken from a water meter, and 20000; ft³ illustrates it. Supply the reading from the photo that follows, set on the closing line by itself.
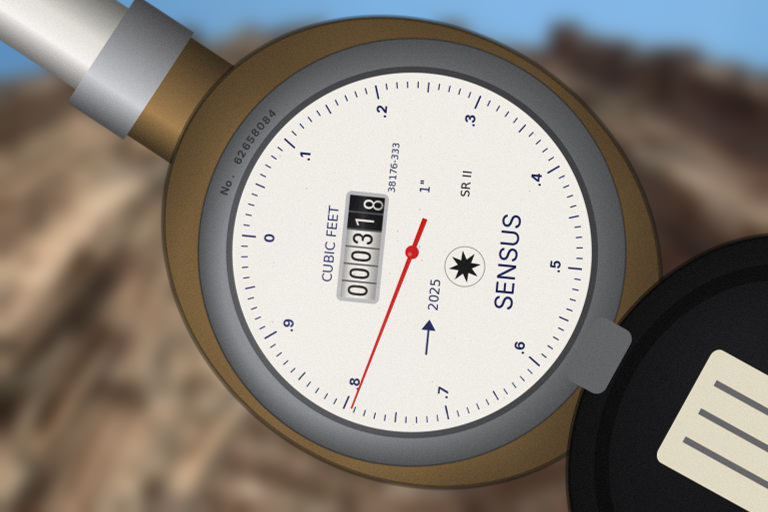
317.79; ft³
